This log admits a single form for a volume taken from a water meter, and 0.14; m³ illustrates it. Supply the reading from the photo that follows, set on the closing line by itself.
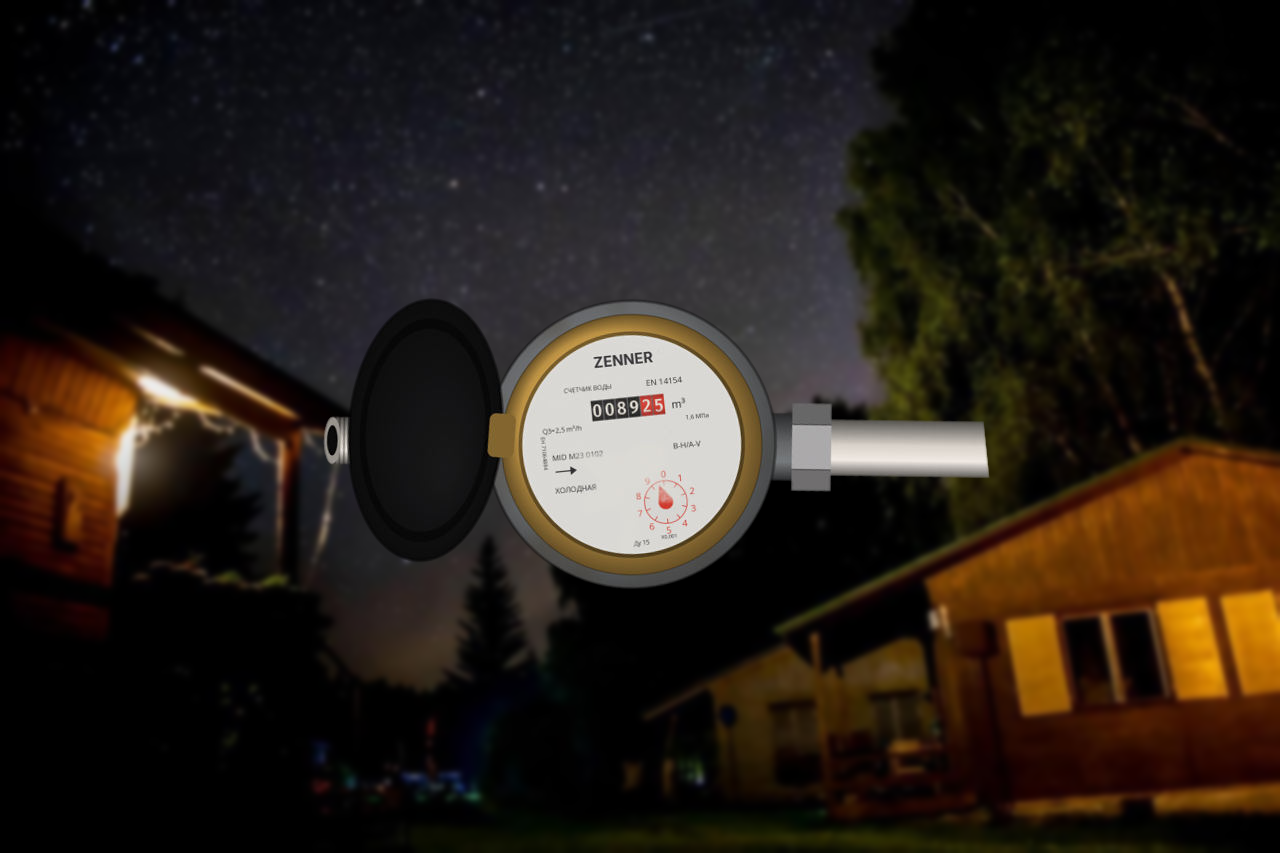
89.249; m³
